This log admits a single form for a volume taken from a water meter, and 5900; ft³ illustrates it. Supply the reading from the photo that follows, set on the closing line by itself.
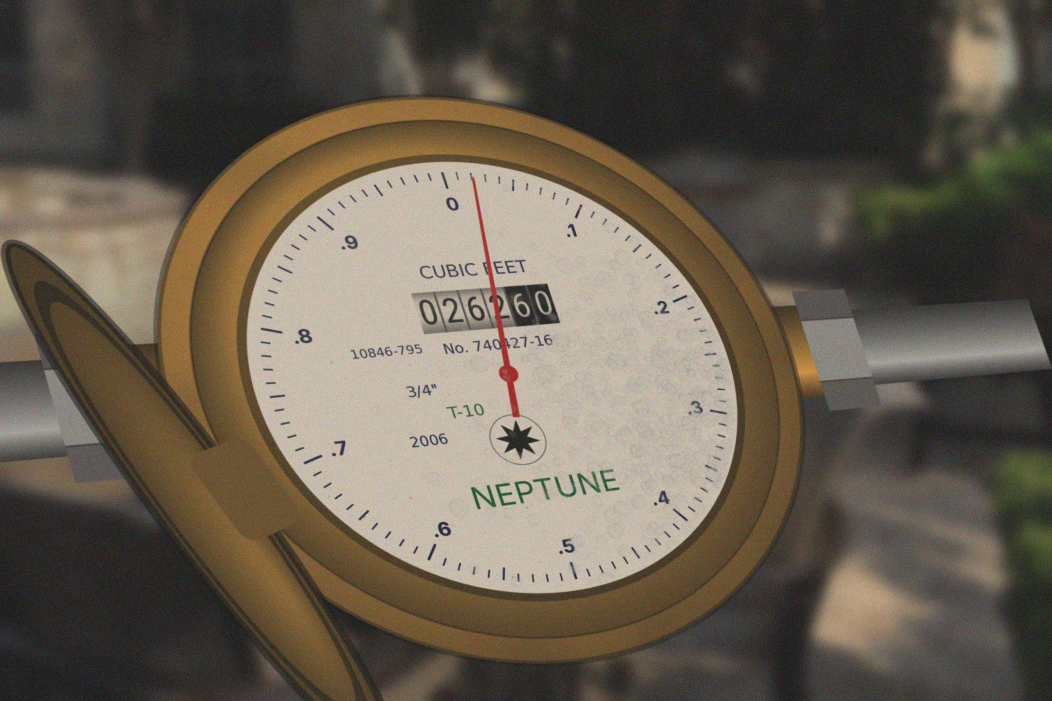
26260.02; ft³
